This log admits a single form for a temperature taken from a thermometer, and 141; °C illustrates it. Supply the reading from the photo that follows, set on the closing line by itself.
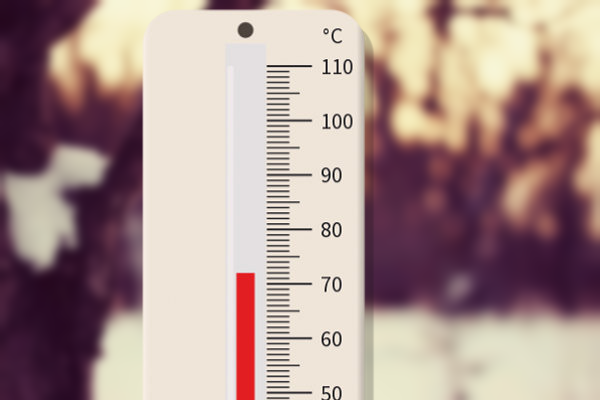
72; °C
